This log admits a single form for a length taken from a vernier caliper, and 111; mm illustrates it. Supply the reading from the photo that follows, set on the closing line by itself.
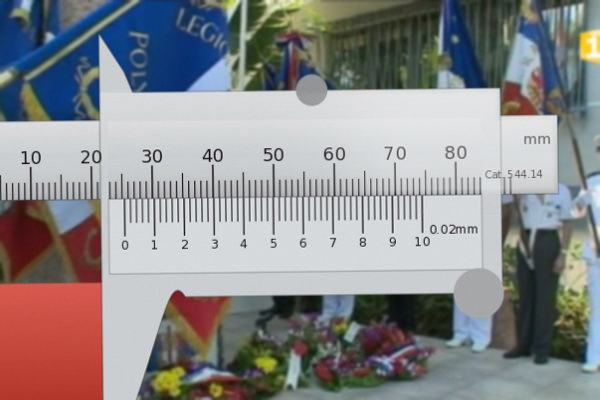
25.4; mm
